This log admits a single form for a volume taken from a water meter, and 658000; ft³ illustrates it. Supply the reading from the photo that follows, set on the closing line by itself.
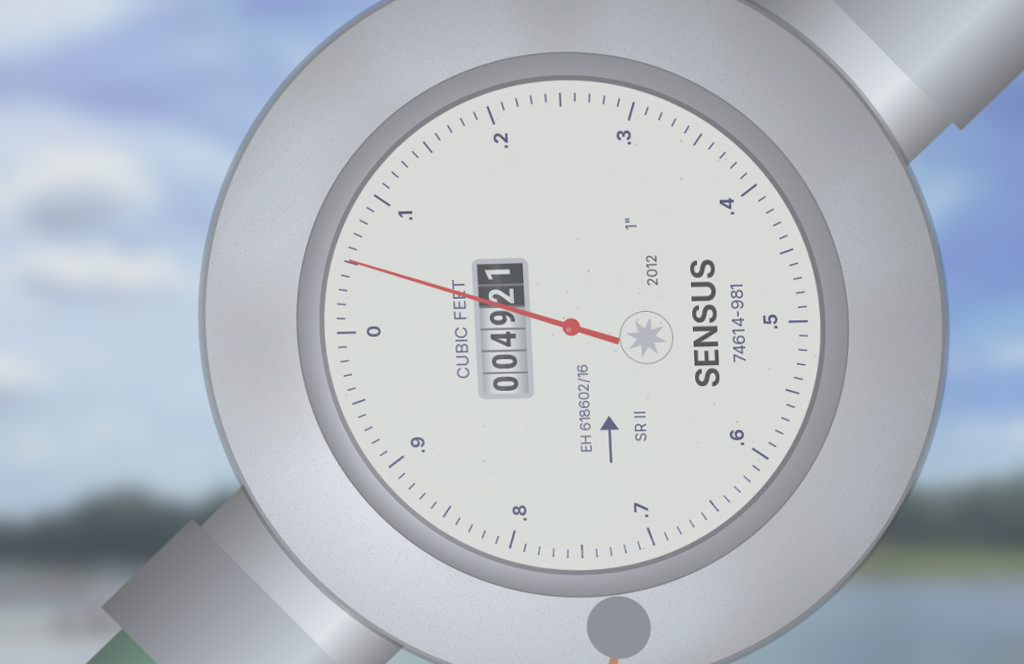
4921.05; ft³
